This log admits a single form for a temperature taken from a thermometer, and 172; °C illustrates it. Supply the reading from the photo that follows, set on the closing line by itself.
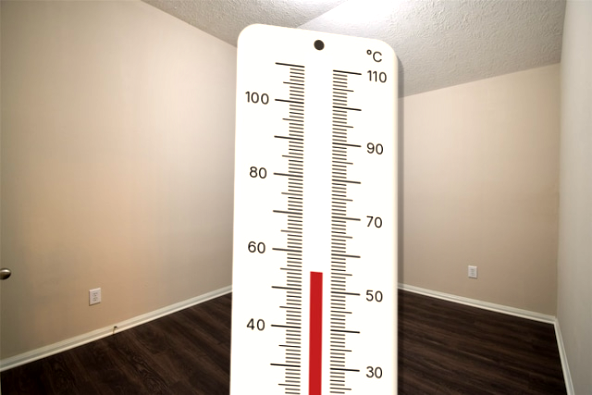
55; °C
